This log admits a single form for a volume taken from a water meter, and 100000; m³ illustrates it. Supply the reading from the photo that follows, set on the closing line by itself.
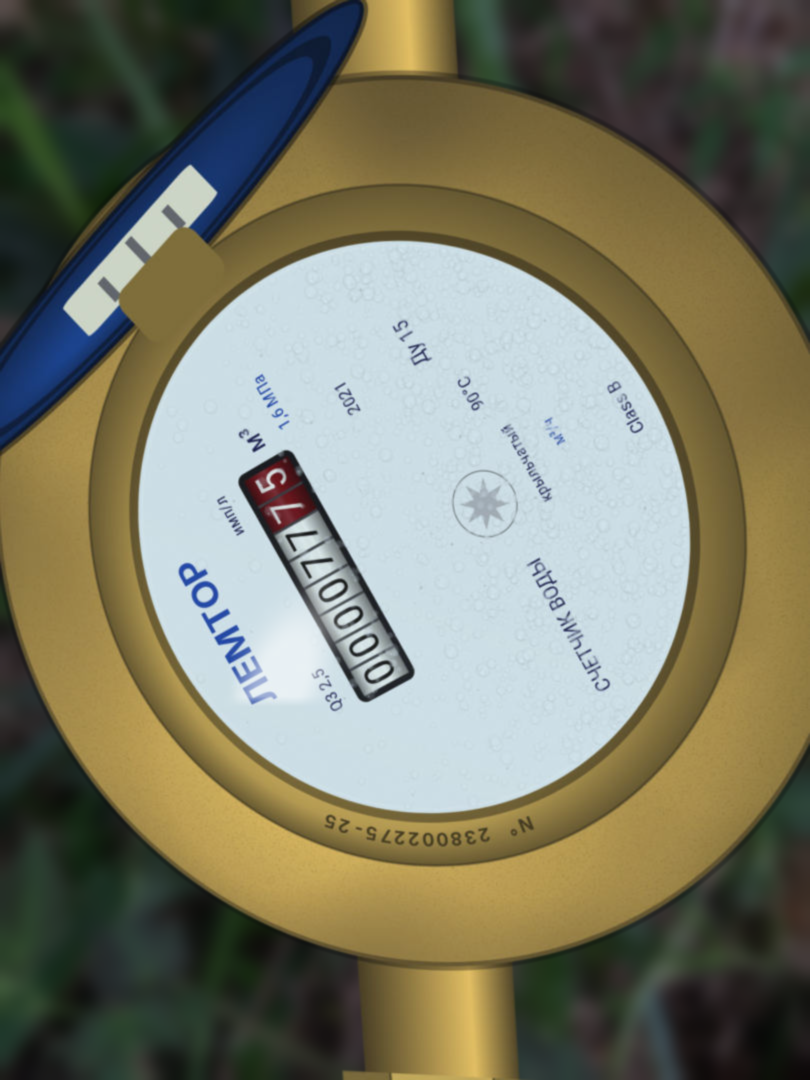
77.75; m³
